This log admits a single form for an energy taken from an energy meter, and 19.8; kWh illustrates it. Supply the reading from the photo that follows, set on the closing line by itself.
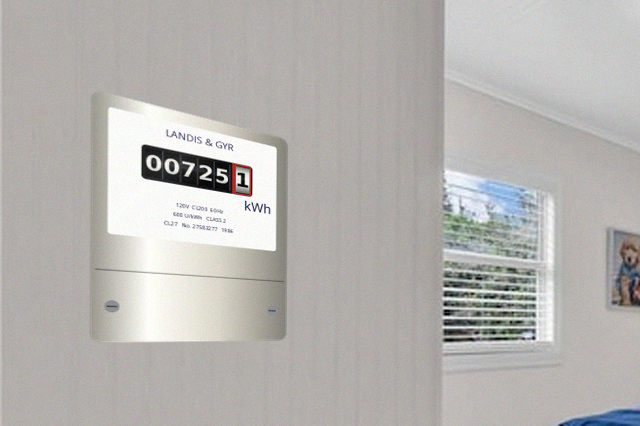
725.1; kWh
